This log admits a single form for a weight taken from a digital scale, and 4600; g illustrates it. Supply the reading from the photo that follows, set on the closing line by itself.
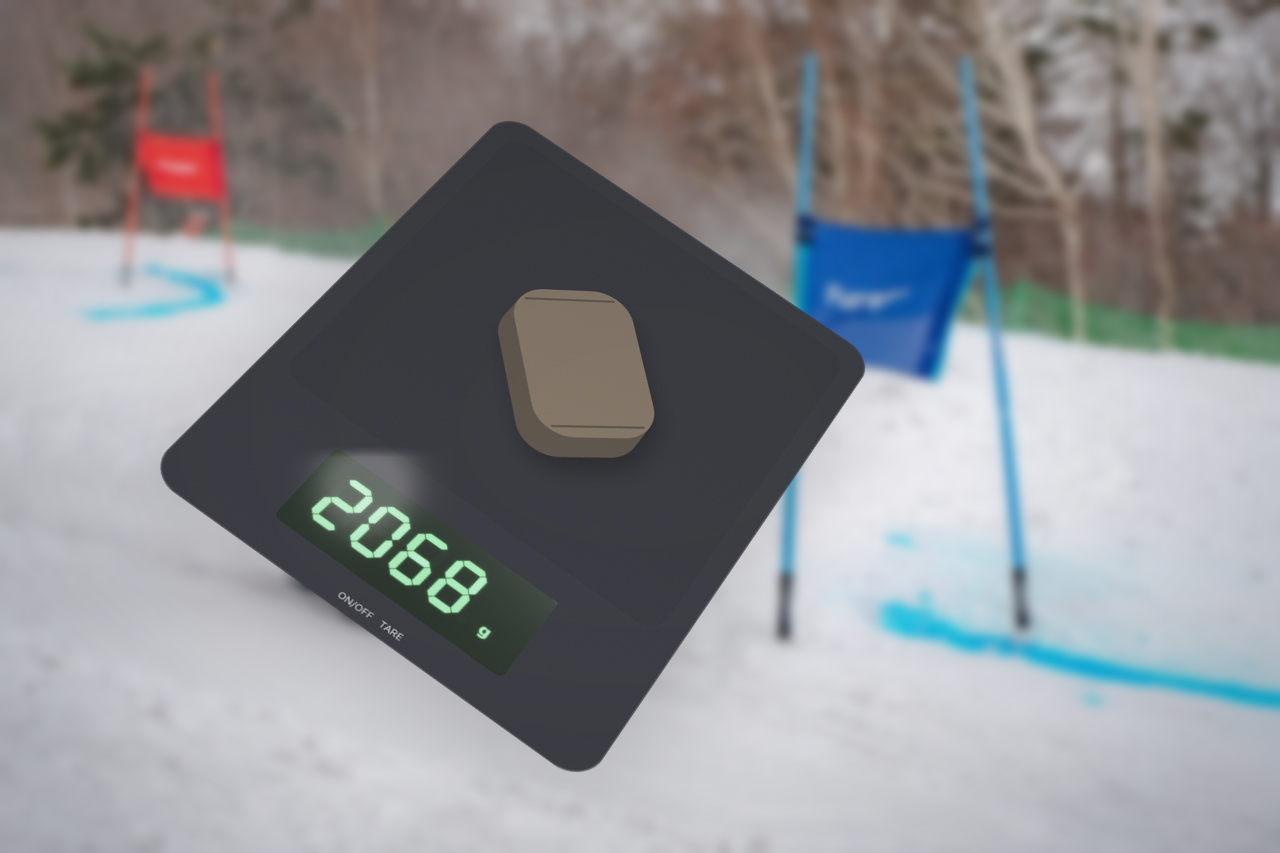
2068; g
